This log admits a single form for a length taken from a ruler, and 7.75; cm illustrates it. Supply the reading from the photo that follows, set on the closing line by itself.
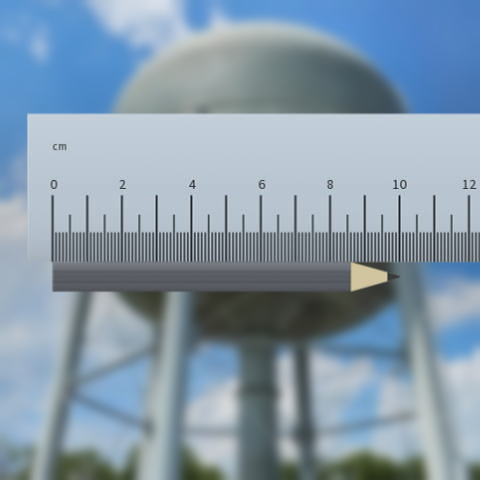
10; cm
